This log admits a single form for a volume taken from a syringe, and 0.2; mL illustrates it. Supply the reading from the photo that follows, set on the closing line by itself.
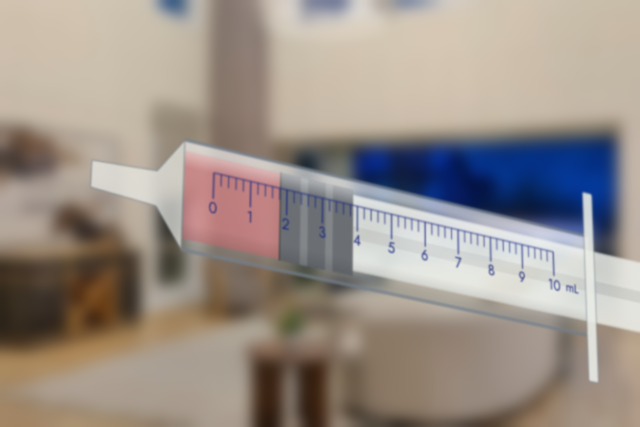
1.8; mL
